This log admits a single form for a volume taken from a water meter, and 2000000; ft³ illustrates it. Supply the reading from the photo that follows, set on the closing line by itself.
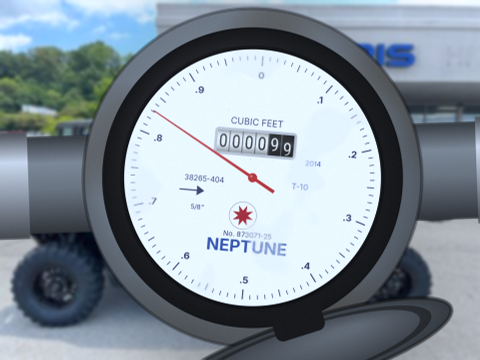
98.83; ft³
